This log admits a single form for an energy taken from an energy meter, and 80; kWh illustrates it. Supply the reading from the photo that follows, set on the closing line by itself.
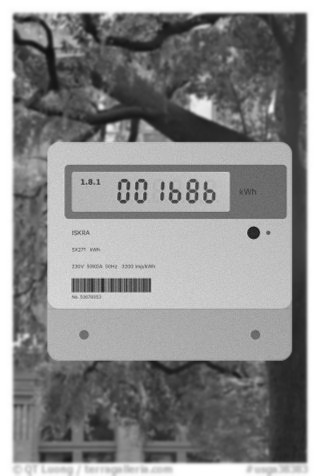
1686; kWh
